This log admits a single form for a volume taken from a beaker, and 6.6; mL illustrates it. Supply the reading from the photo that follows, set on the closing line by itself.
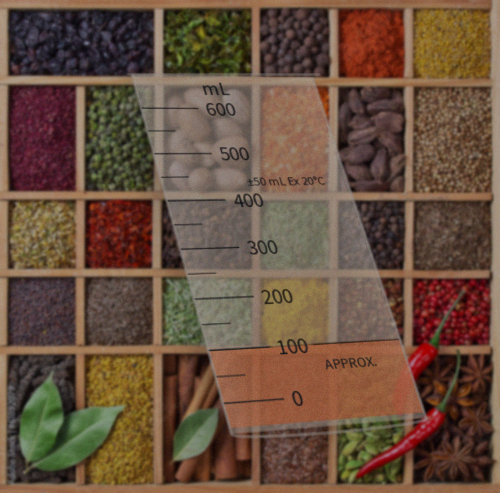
100; mL
